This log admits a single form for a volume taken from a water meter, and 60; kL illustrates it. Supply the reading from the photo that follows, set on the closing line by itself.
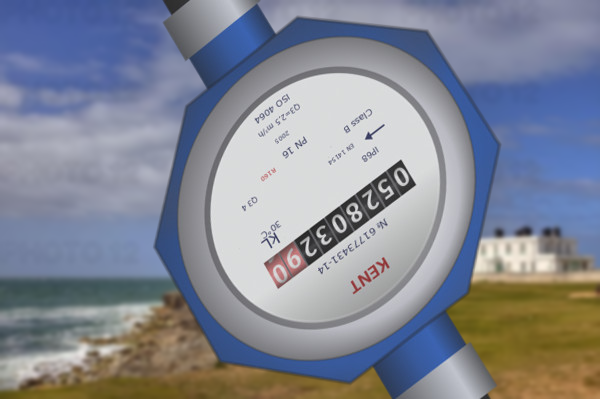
528032.90; kL
